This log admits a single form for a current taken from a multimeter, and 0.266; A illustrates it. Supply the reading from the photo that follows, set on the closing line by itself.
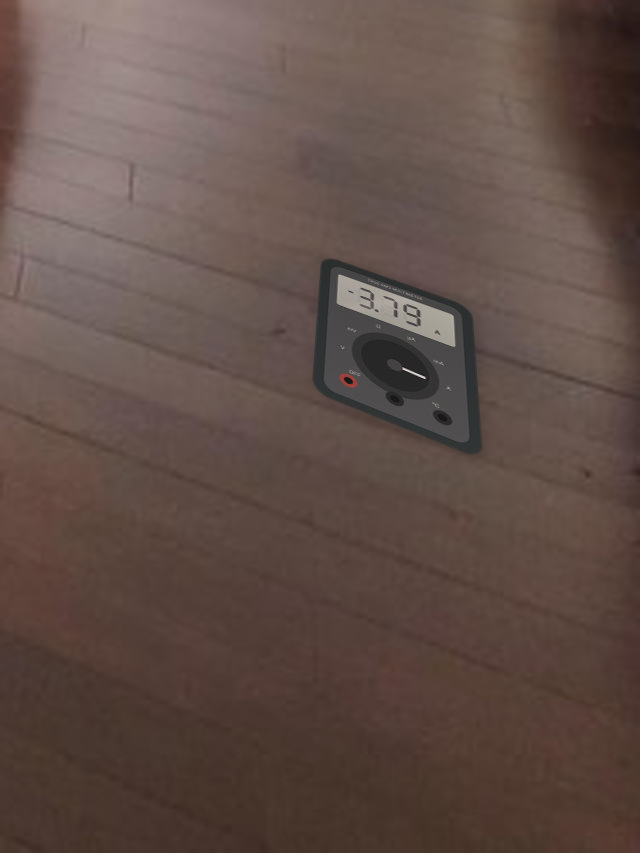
-3.79; A
